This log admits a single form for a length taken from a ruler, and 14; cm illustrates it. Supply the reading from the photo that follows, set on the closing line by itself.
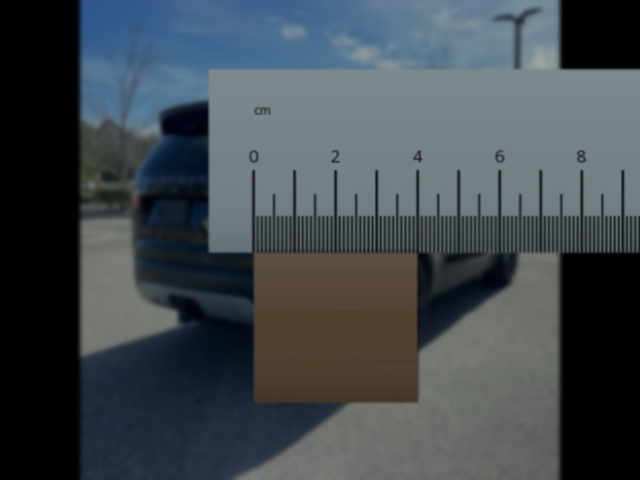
4; cm
